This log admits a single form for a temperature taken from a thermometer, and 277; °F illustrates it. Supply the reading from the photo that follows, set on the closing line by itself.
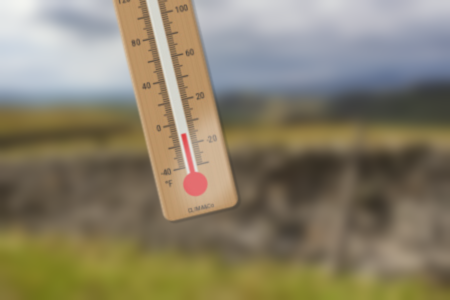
-10; °F
